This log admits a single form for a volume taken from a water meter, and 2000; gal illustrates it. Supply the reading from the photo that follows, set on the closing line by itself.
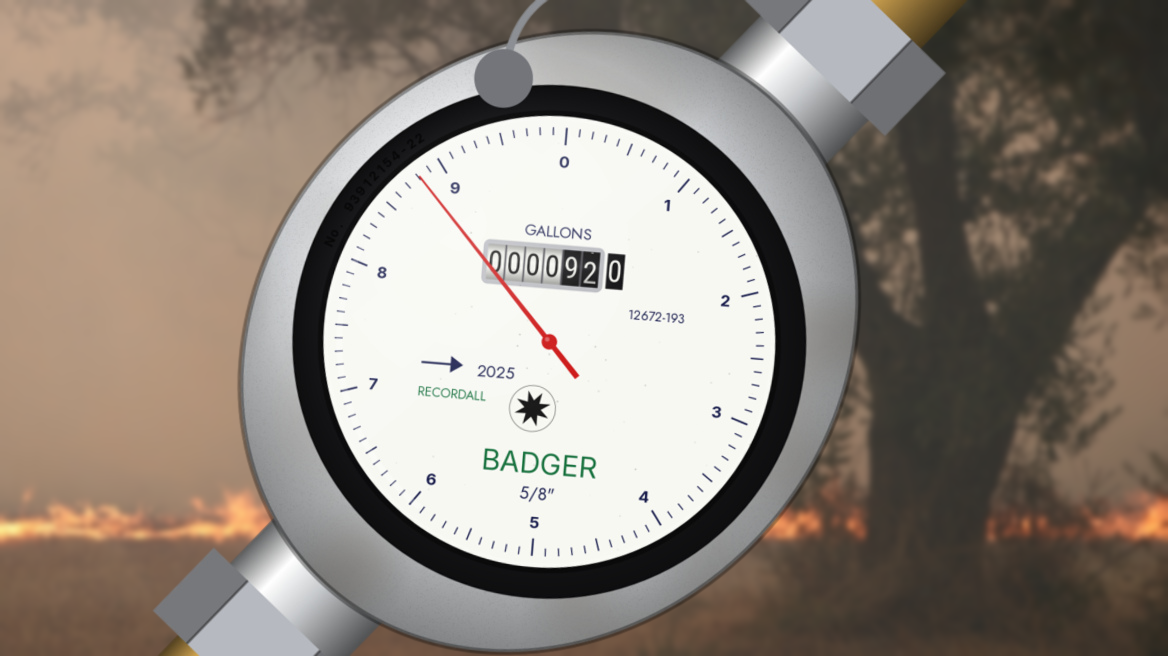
918.8; gal
